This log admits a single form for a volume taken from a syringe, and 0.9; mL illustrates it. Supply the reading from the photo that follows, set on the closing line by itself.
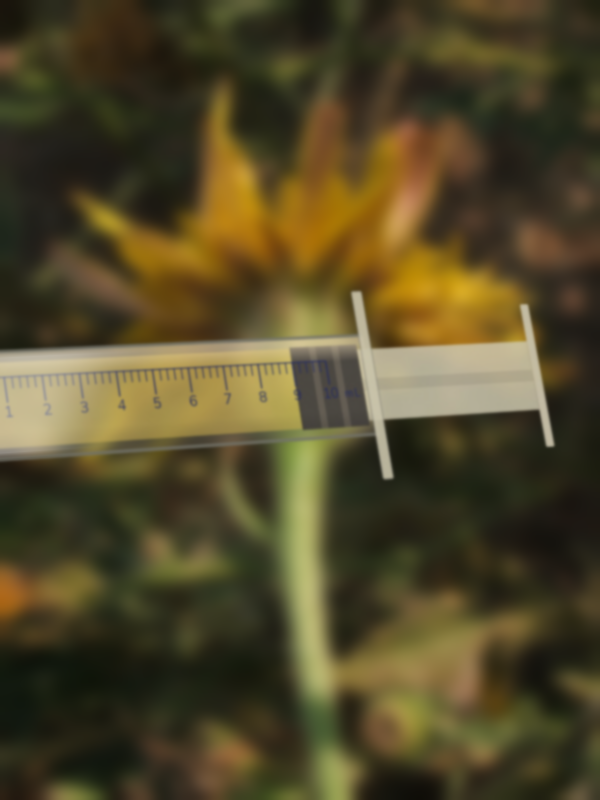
9; mL
